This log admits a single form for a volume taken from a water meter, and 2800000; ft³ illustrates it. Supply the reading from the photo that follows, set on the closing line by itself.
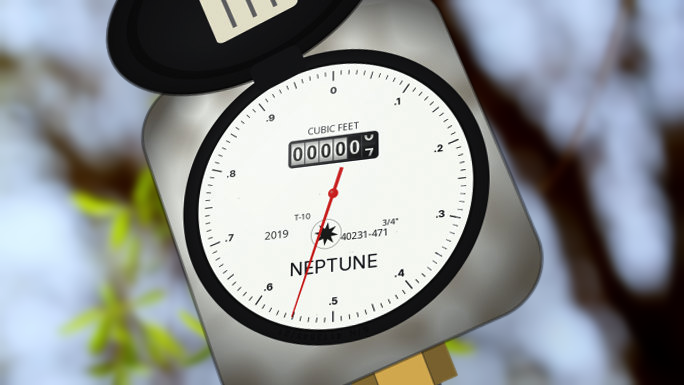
6.55; ft³
